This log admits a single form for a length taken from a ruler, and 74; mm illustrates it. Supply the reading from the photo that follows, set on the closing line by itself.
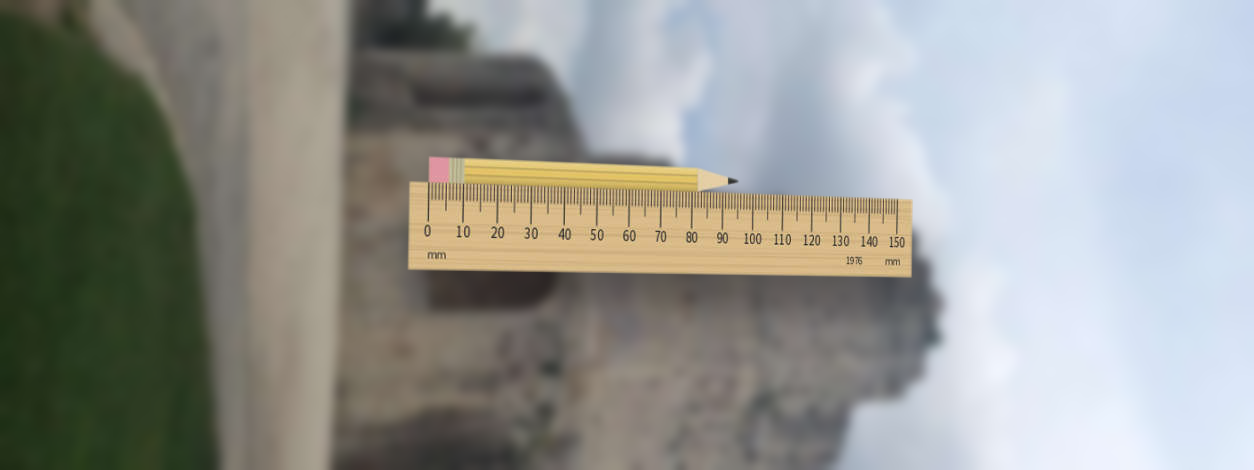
95; mm
